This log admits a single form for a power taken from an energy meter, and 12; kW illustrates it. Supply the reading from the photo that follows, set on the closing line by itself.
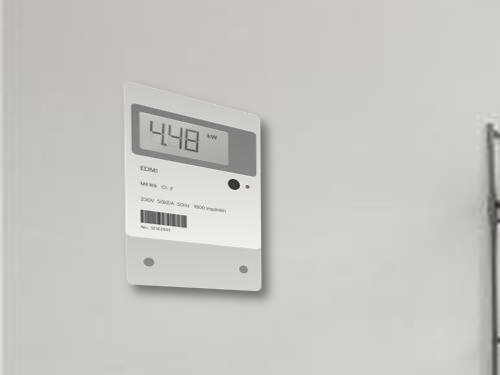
4.48; kW
